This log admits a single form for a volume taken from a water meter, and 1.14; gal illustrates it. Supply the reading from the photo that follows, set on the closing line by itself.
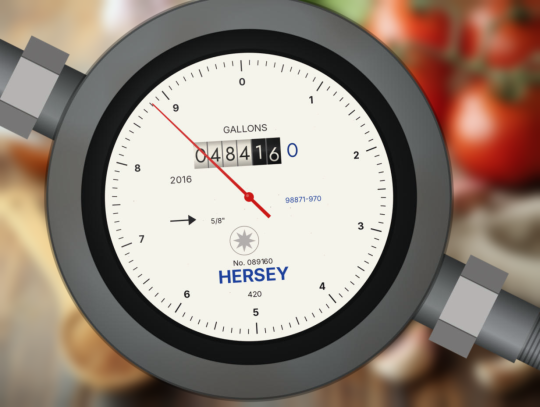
484158.8; gal
